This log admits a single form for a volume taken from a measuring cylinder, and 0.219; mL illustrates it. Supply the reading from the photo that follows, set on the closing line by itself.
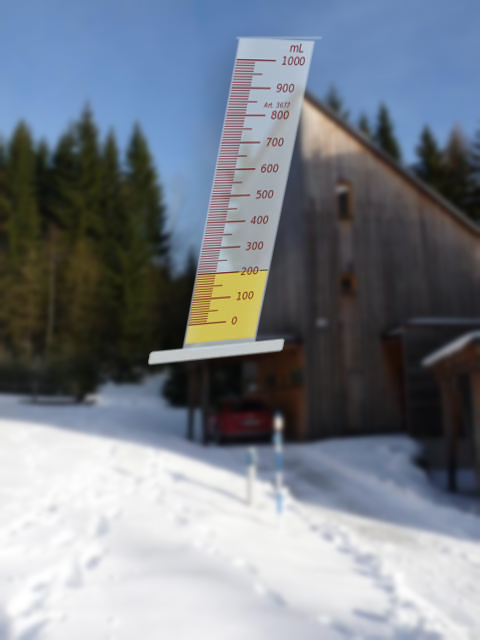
200; mL
